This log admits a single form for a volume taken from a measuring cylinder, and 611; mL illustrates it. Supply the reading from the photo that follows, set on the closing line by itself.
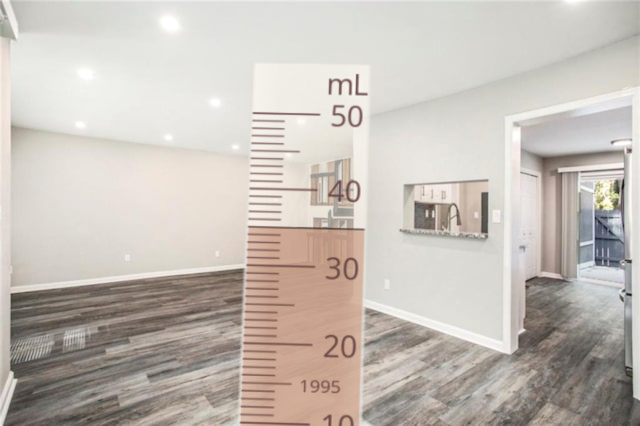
35; mL
